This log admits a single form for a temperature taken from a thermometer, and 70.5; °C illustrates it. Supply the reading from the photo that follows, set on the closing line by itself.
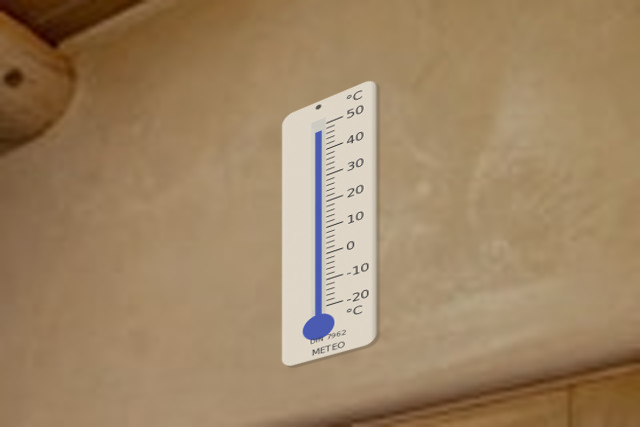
48; °C
